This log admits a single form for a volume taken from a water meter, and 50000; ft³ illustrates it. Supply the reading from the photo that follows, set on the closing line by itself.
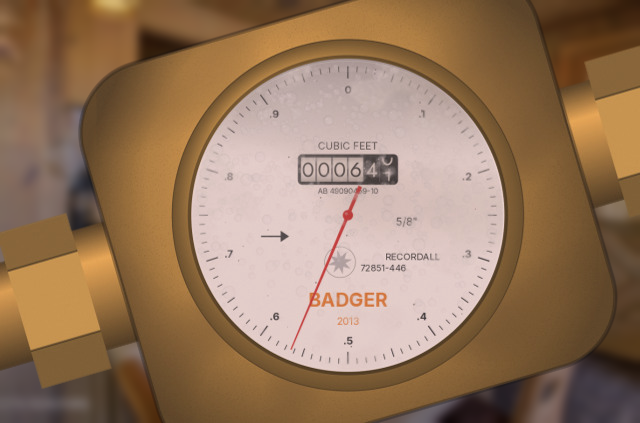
640.56; ft³
